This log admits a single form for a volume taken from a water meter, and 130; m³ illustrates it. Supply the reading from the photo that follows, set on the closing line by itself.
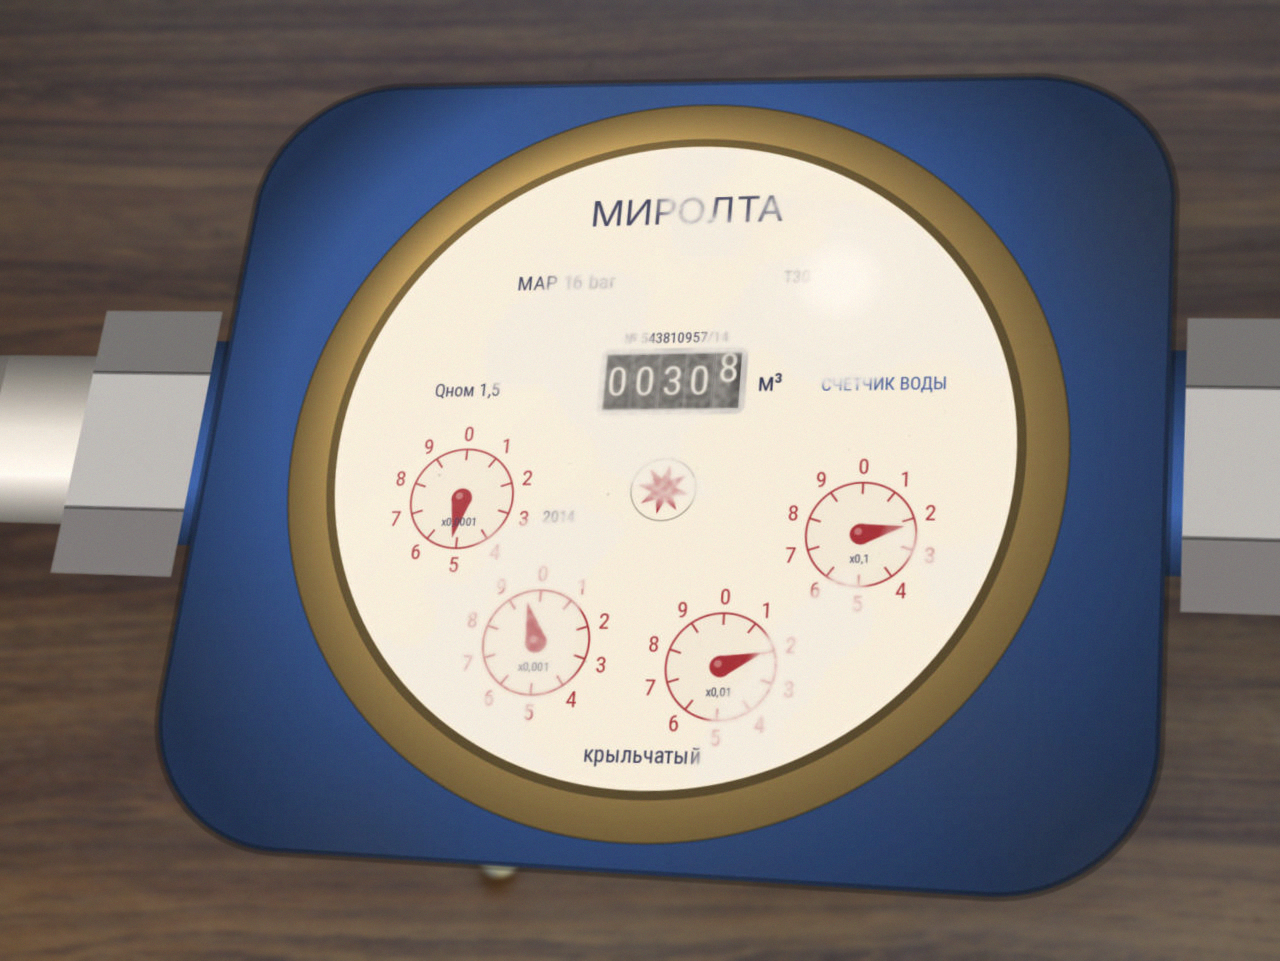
308.2195; m³
